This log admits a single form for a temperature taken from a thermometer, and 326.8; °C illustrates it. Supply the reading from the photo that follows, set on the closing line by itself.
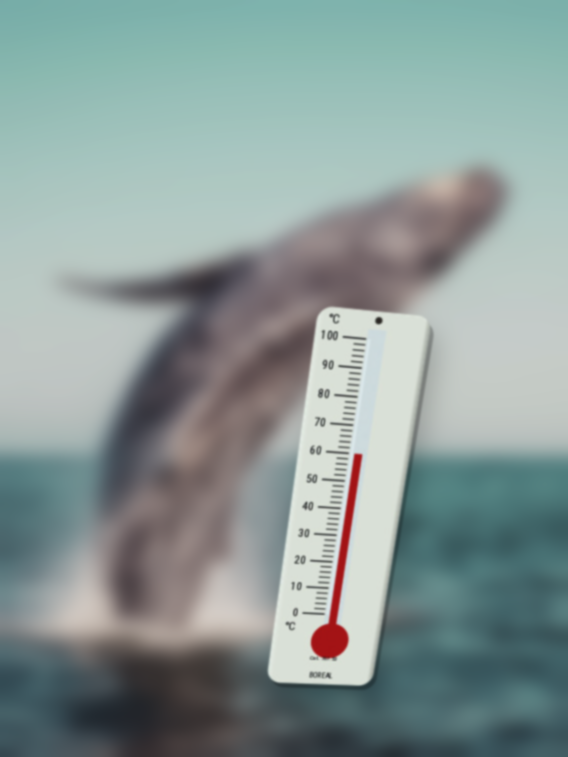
60; °C
